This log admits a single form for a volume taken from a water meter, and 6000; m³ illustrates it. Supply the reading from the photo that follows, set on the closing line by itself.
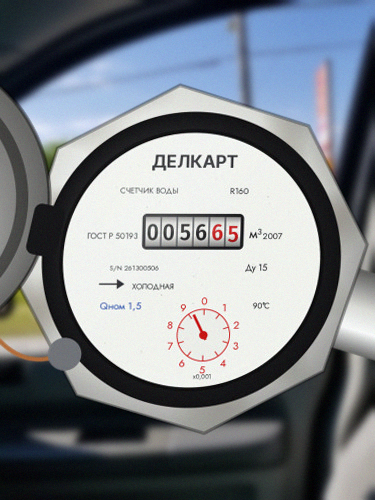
56.649; m³
